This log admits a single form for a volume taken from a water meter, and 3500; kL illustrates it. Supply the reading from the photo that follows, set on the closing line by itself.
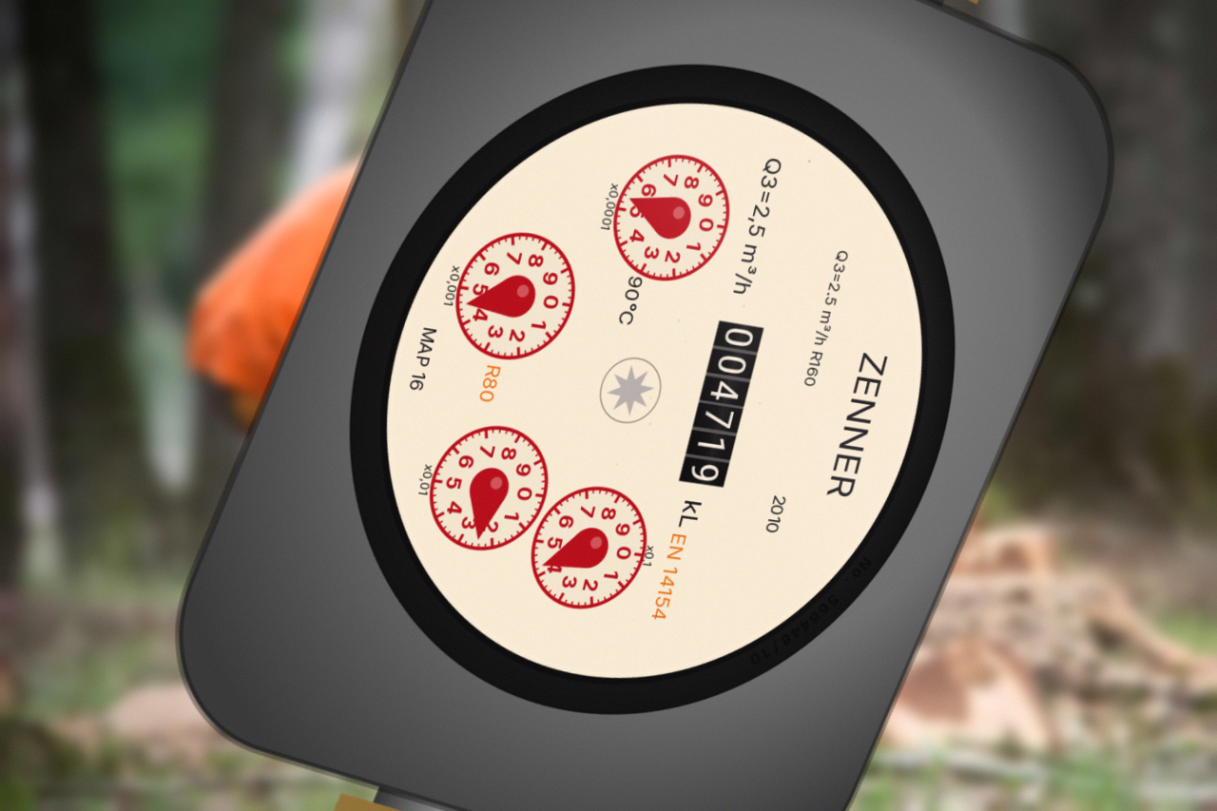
4719.4245; kL
